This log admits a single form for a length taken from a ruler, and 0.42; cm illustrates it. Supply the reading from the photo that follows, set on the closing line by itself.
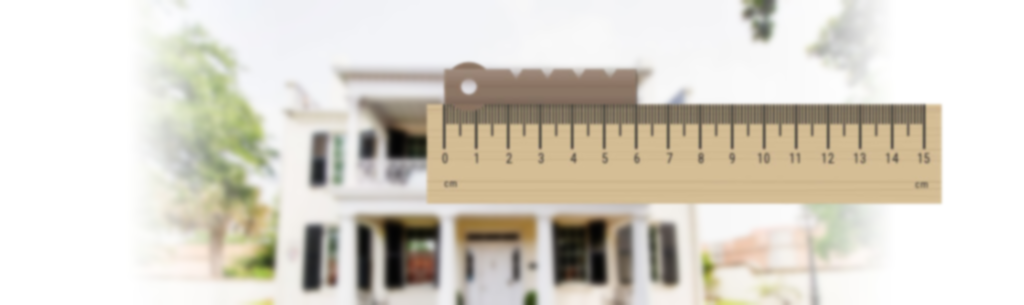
6; cm
